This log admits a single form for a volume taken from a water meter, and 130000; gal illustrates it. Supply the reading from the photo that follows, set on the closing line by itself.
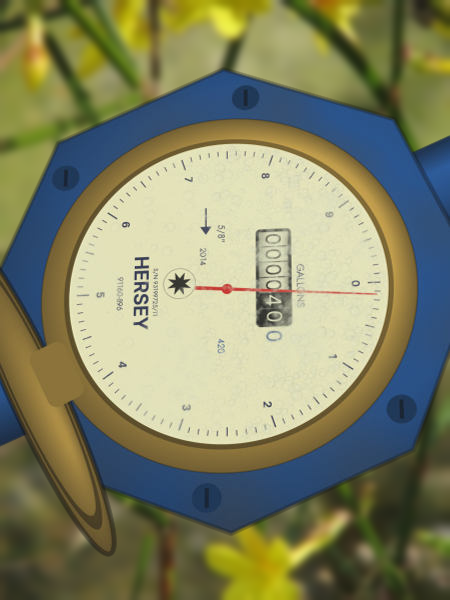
400.1; gal
